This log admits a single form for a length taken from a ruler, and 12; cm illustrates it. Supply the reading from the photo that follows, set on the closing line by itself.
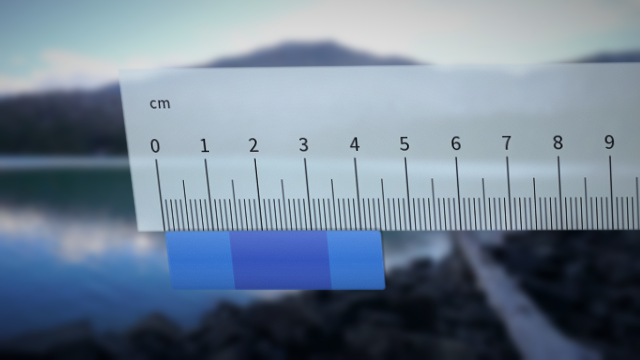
4.4; cm
